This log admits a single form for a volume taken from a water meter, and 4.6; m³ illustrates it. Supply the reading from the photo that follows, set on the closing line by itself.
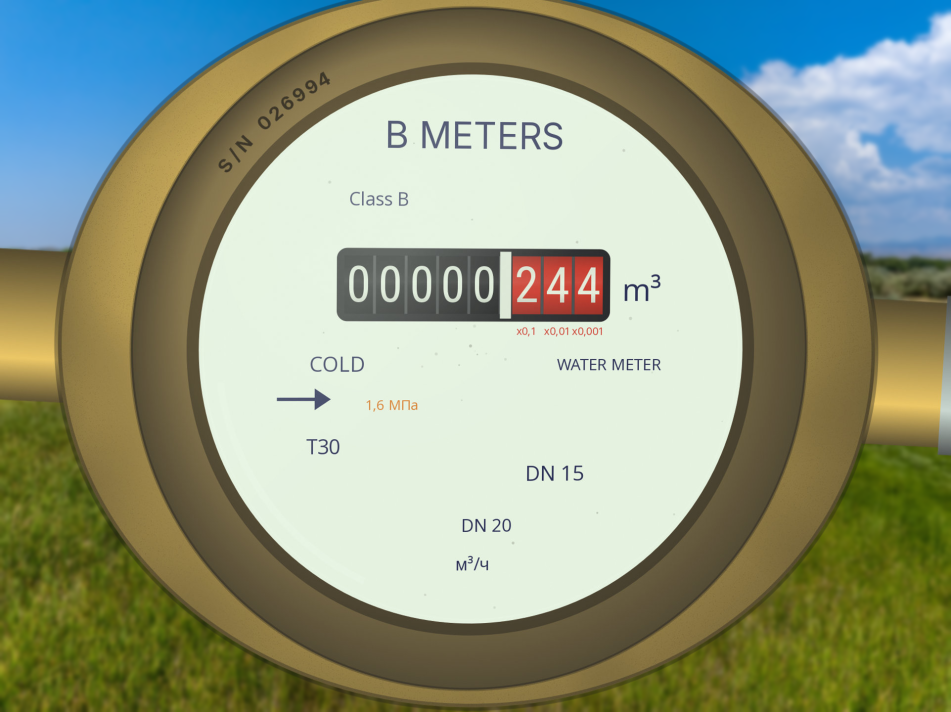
0.244; m³
